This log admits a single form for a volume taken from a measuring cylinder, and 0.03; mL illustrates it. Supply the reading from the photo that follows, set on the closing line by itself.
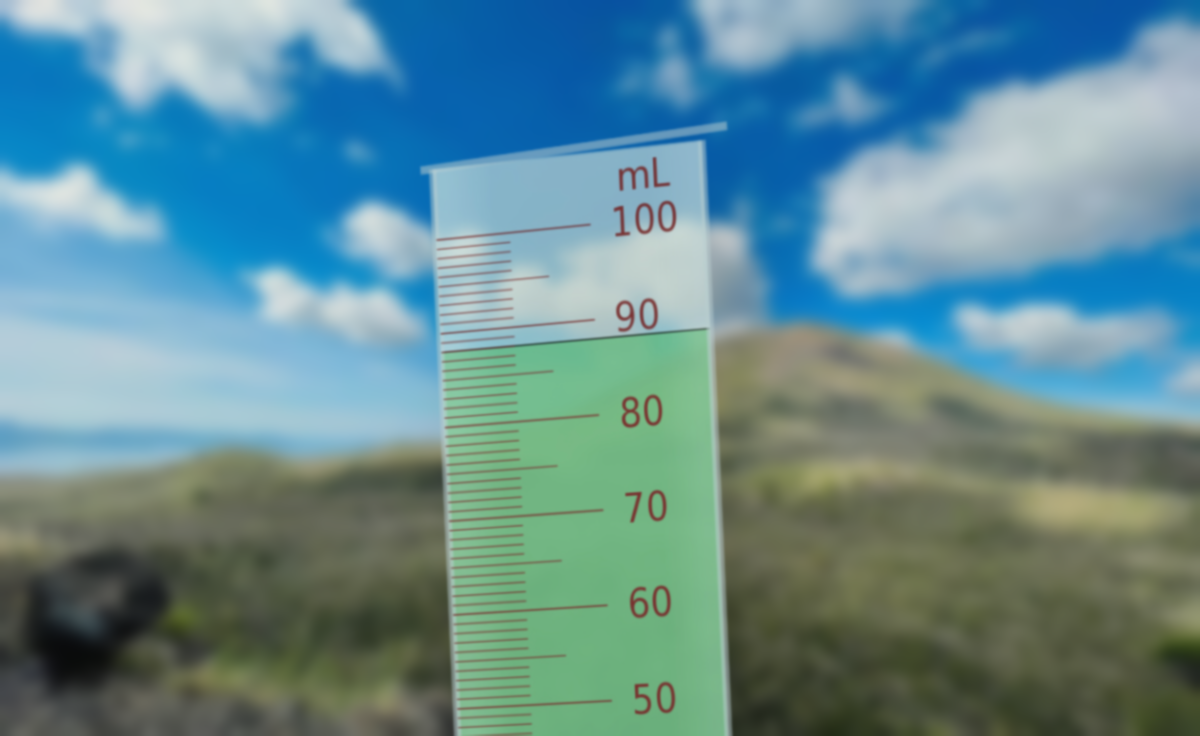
88; mL
